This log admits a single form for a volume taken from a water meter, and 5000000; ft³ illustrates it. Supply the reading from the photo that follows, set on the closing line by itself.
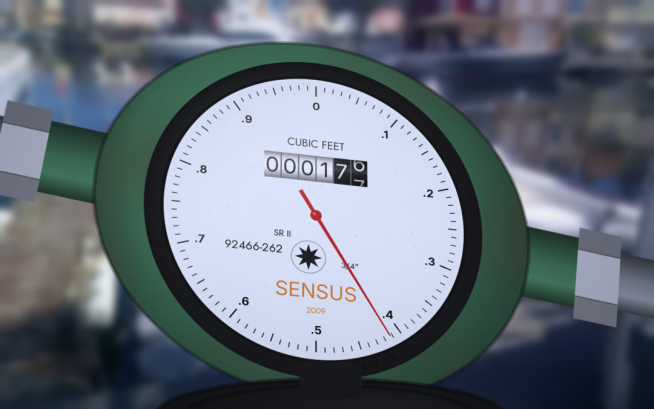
176.41; ft³
